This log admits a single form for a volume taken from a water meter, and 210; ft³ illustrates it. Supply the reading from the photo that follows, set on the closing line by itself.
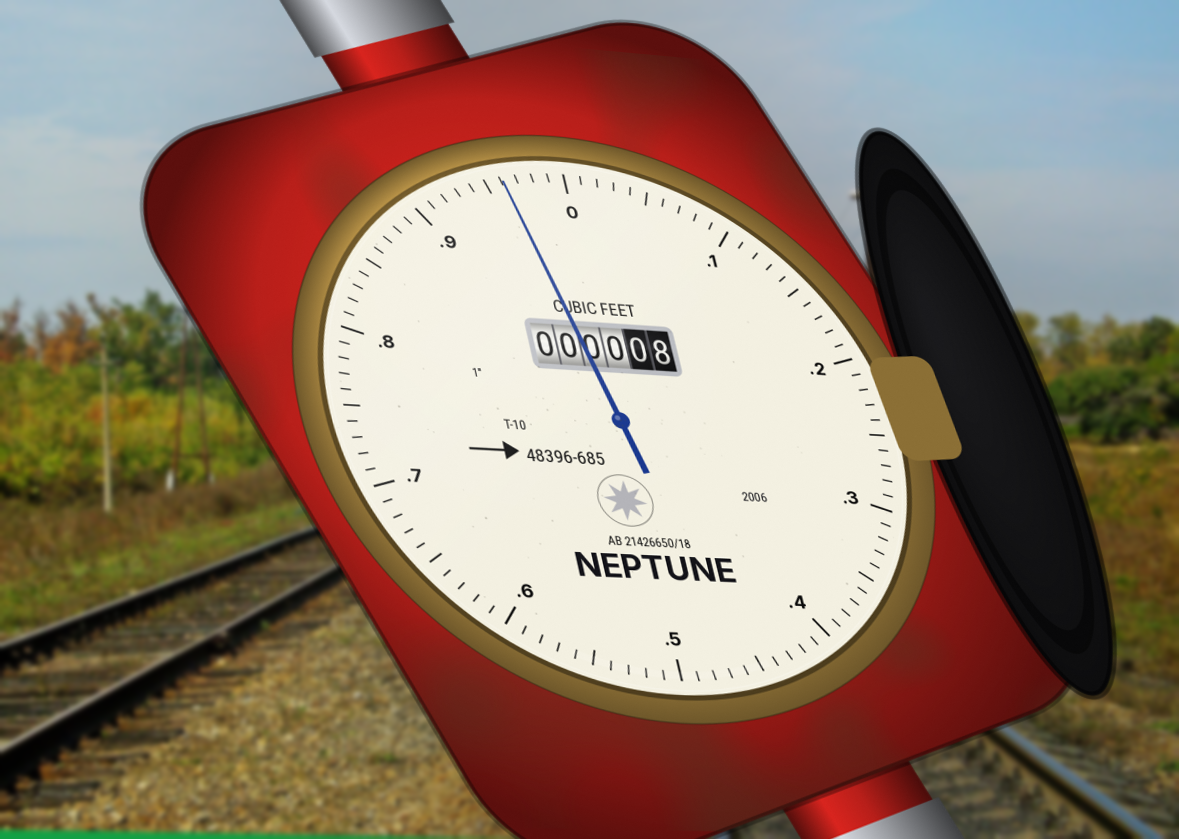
7.96; ft³
